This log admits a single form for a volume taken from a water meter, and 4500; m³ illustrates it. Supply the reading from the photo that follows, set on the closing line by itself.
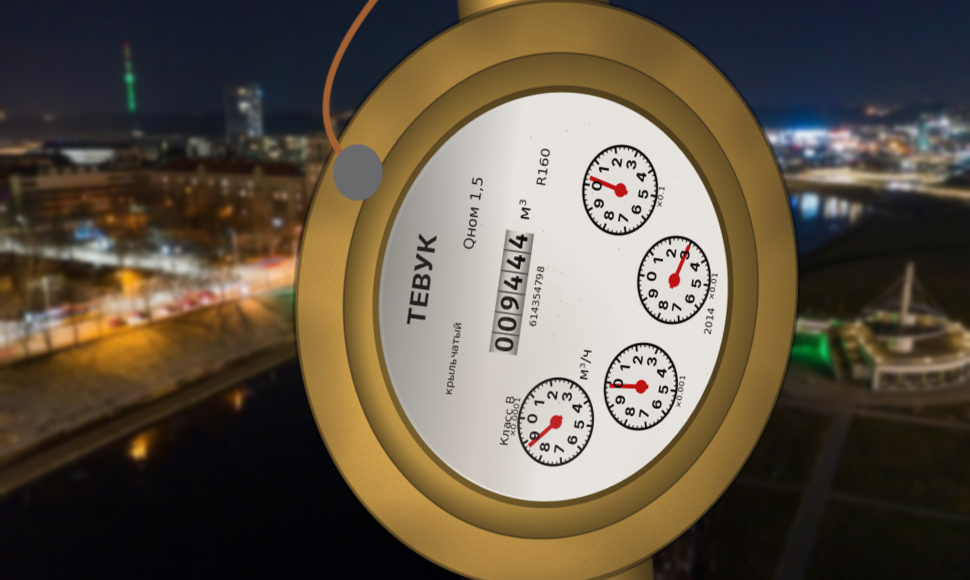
9444.0298; m³
